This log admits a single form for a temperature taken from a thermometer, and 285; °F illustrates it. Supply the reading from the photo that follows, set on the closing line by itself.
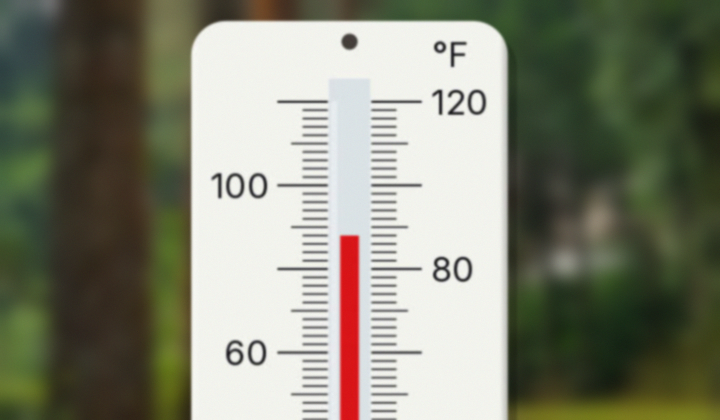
88; °F
